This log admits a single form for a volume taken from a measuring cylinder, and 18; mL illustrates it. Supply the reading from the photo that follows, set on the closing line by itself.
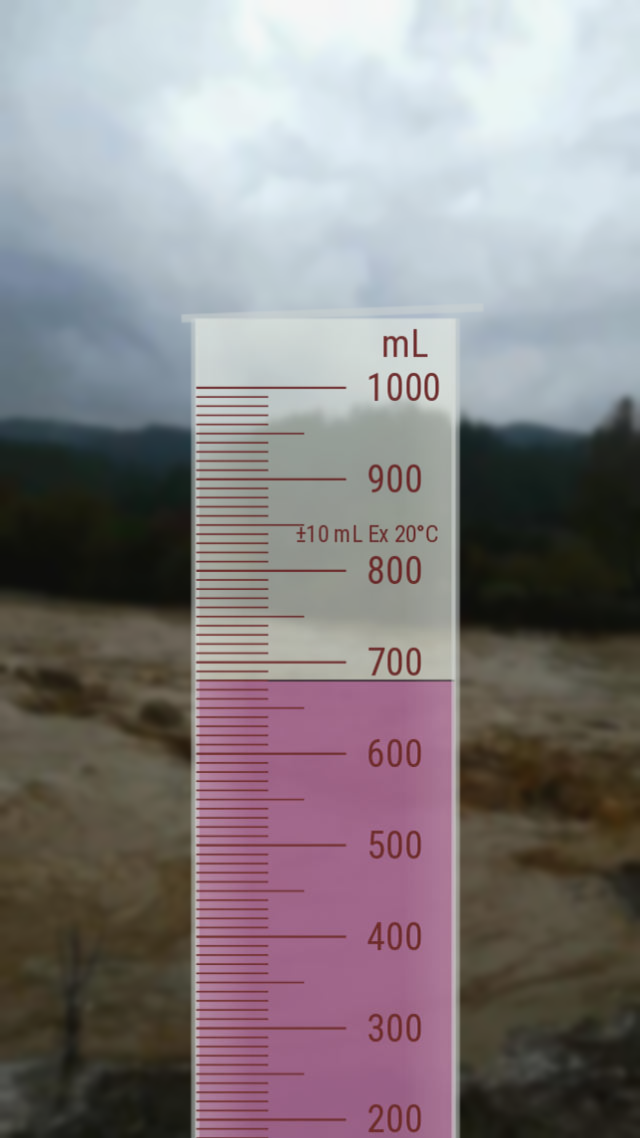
680; mL
